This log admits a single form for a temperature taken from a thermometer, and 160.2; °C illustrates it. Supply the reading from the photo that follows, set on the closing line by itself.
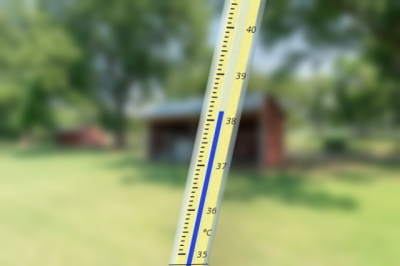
38.2; °C
